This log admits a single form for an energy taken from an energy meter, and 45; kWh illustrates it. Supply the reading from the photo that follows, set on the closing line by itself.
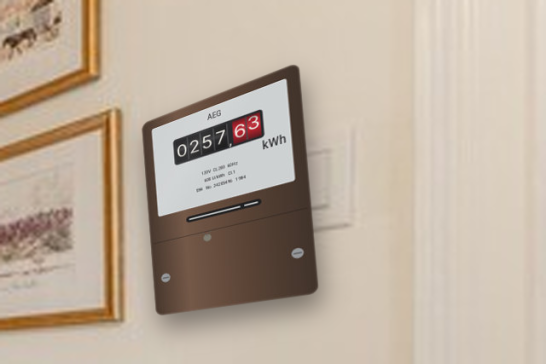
257.63; kWh
